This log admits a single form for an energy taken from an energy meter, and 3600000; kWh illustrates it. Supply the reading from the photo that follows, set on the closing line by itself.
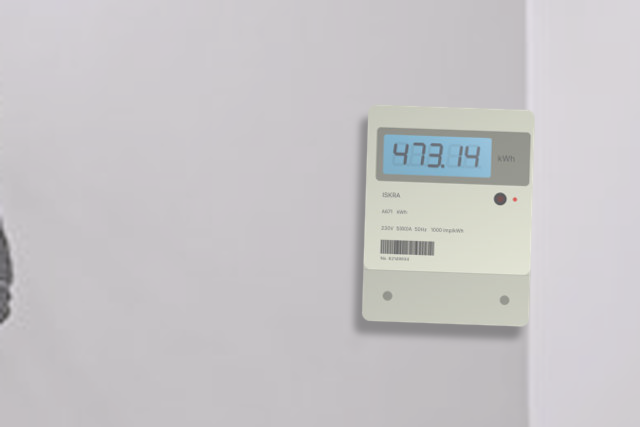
473.14; kWh
